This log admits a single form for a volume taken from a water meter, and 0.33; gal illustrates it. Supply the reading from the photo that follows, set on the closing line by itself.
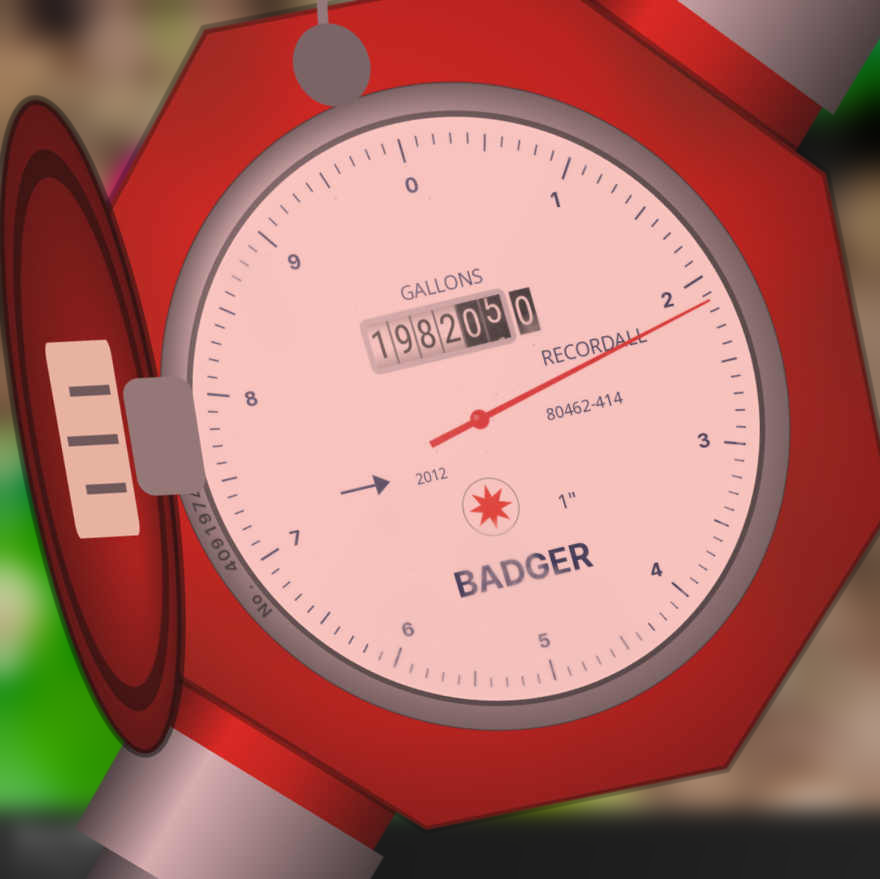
1982052.1; gal
